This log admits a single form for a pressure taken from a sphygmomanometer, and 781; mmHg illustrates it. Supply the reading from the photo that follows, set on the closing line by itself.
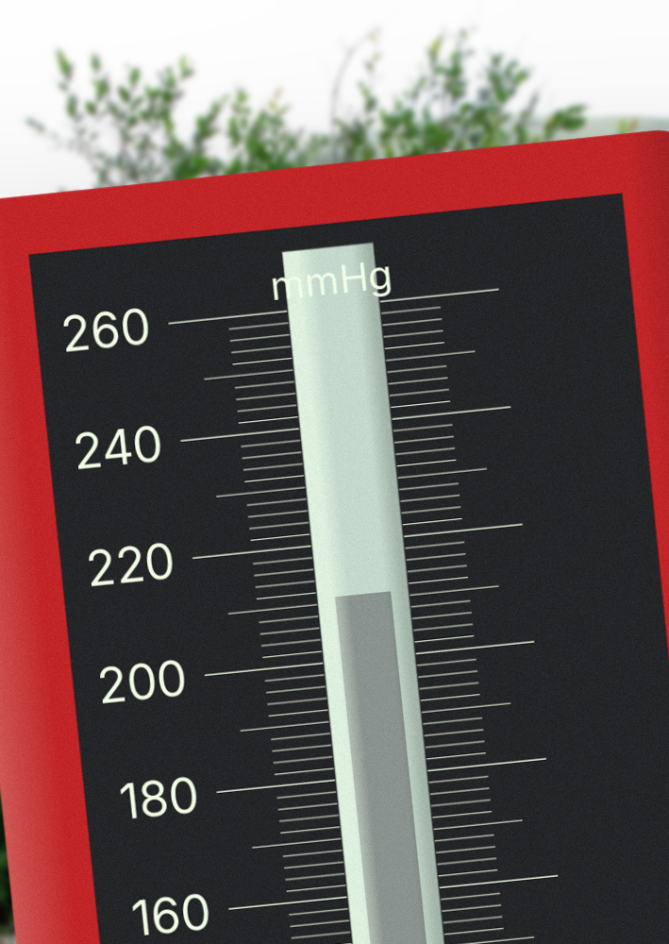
211; mmHg
